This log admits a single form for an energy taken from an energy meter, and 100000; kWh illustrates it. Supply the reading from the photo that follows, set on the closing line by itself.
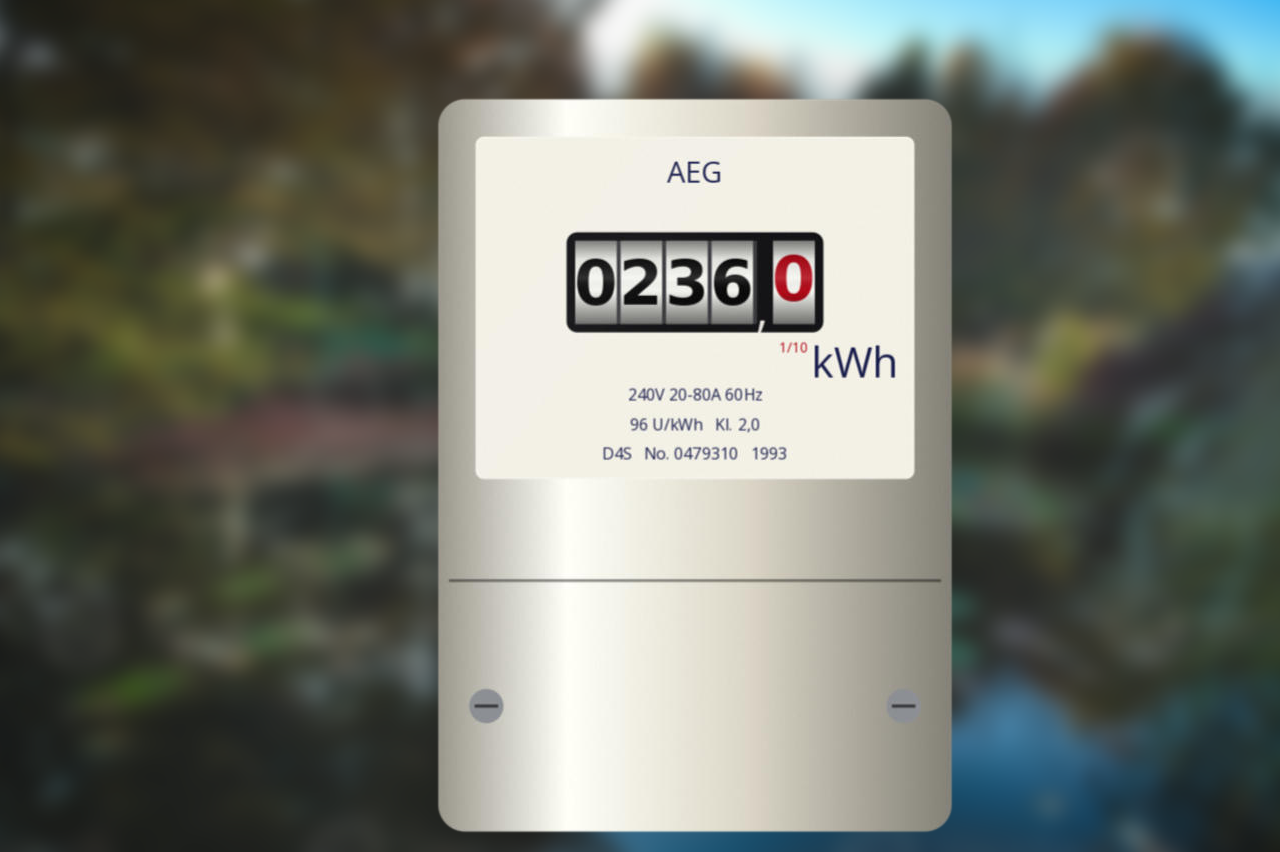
236.0; kWh
